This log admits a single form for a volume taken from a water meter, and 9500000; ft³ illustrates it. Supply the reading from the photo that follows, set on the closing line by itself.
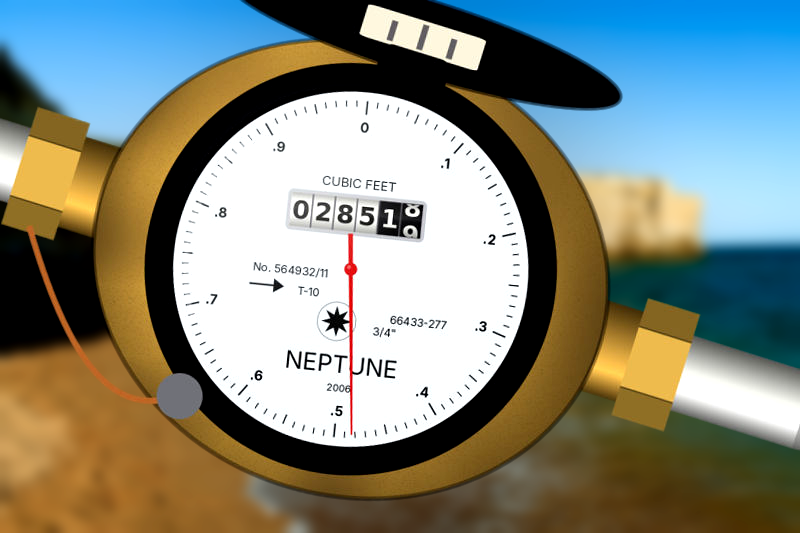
28518.48; ft³
